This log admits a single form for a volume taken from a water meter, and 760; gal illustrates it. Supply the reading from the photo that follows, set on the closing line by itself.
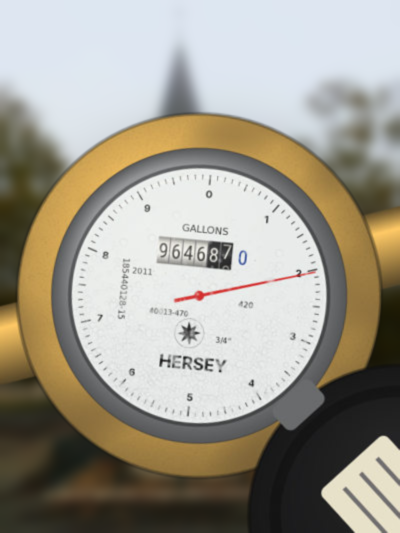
9646872.0; gal
